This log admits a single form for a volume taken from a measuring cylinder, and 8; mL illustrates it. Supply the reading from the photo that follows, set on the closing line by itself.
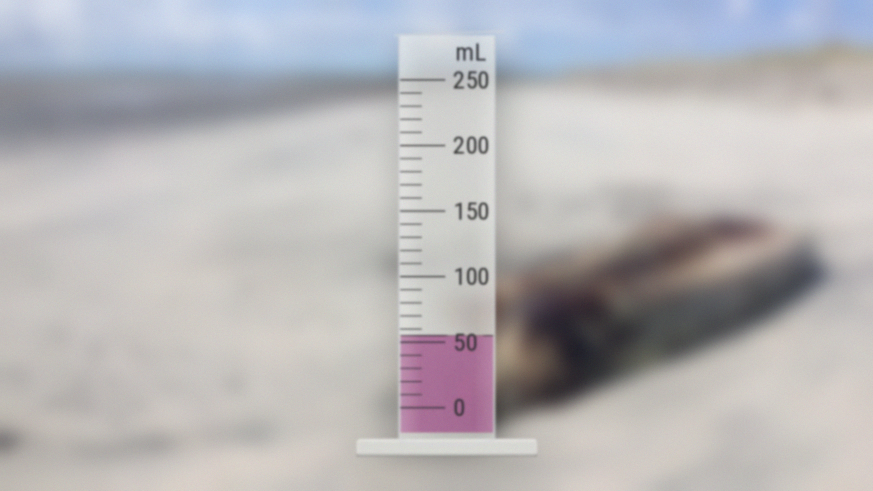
55; mL
